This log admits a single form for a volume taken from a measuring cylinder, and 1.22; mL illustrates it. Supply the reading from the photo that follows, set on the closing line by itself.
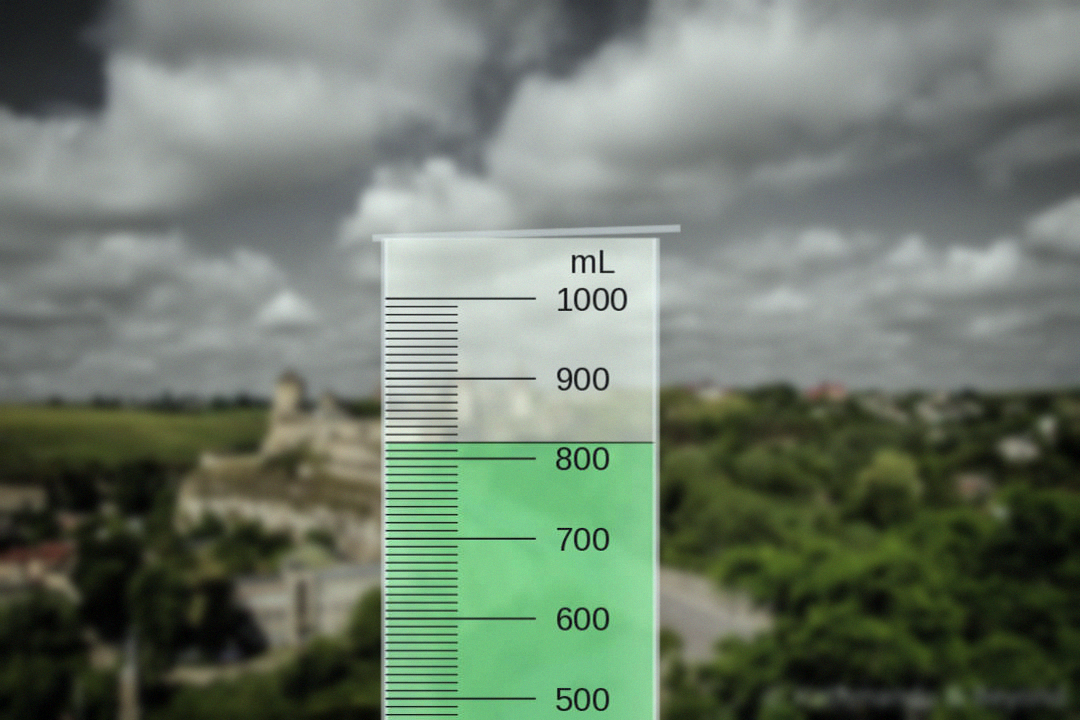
820; mL
